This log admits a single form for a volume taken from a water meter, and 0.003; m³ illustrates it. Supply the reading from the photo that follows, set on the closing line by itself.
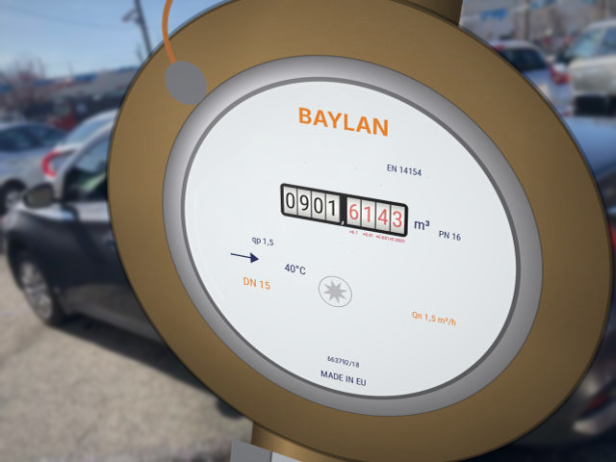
901.6143; m³
